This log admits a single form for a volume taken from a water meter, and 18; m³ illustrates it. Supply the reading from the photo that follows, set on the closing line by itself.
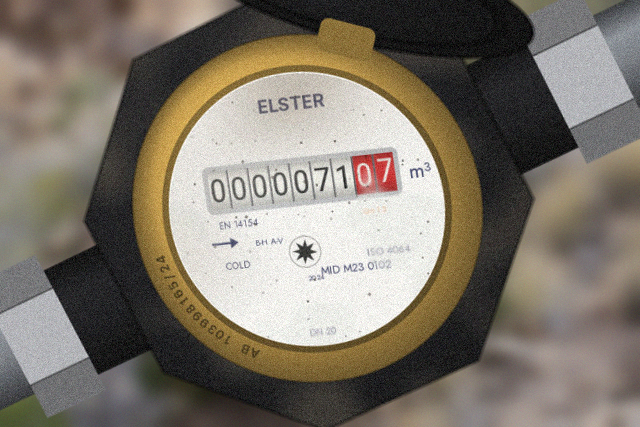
71.07; m³
